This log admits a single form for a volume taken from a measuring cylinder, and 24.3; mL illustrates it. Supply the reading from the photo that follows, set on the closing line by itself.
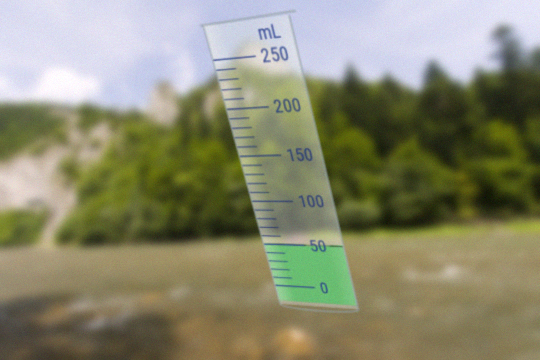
50; mL
